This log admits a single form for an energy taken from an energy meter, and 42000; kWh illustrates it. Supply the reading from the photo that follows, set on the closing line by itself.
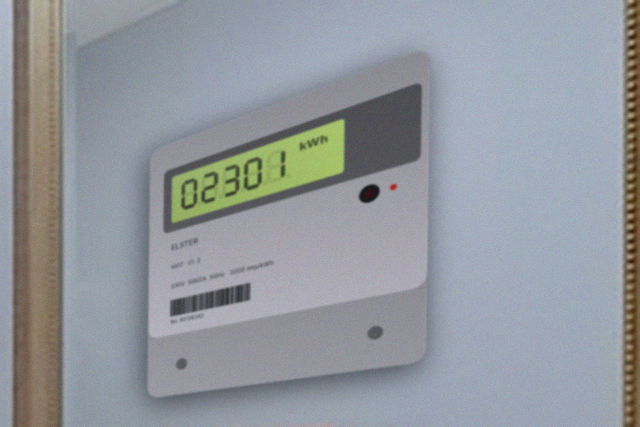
2301; kWh
